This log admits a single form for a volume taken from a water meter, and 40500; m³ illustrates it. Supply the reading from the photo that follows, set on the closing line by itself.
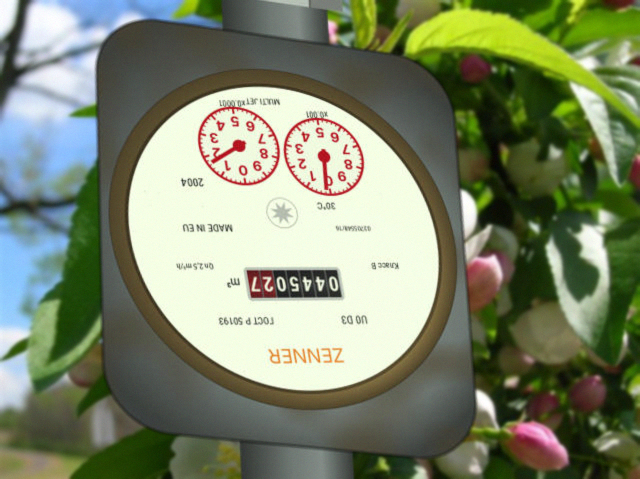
4450.2701; m³
